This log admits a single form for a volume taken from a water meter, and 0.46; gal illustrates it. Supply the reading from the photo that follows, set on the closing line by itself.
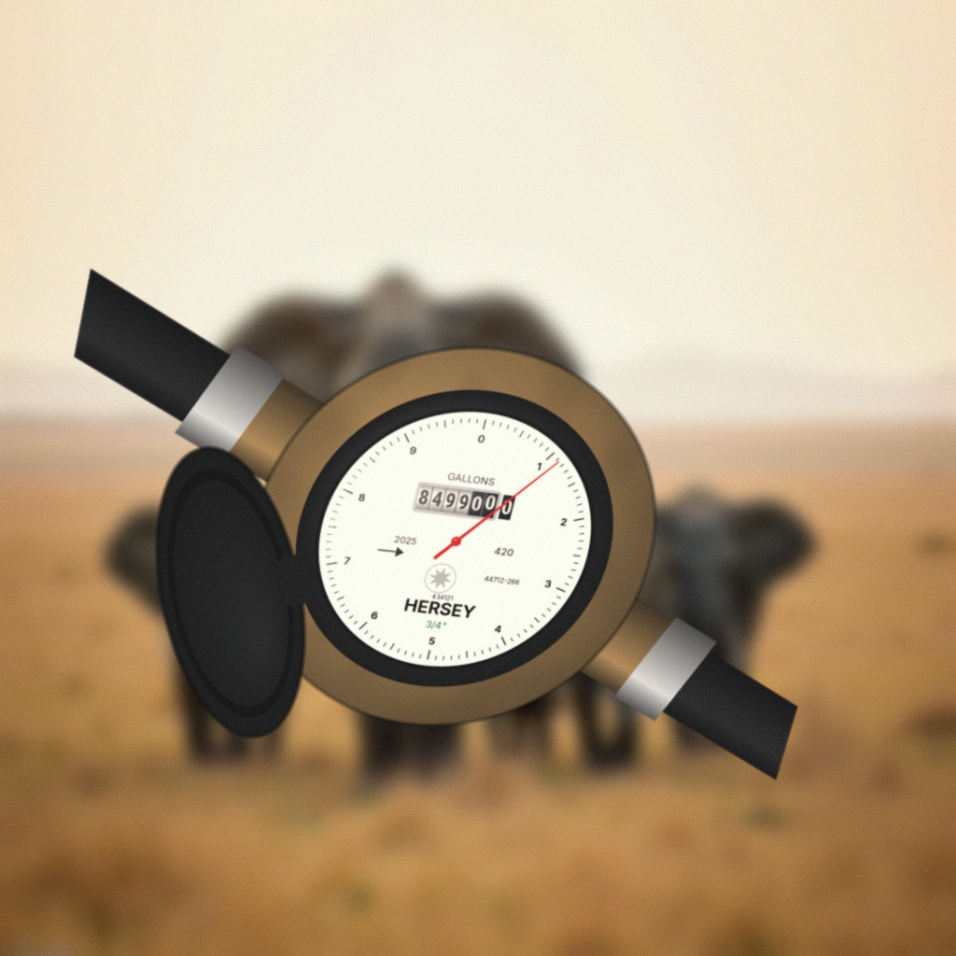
8499001.1; gal
